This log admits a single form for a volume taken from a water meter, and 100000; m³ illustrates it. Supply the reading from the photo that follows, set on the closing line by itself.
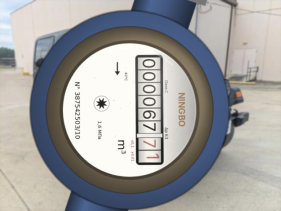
67.71; m³
